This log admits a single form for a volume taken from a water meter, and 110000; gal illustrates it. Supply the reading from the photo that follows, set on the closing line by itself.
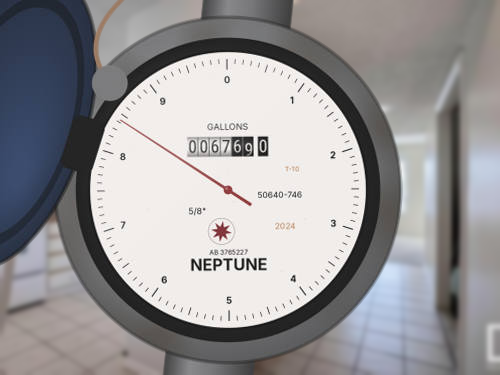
67688.4; gal
